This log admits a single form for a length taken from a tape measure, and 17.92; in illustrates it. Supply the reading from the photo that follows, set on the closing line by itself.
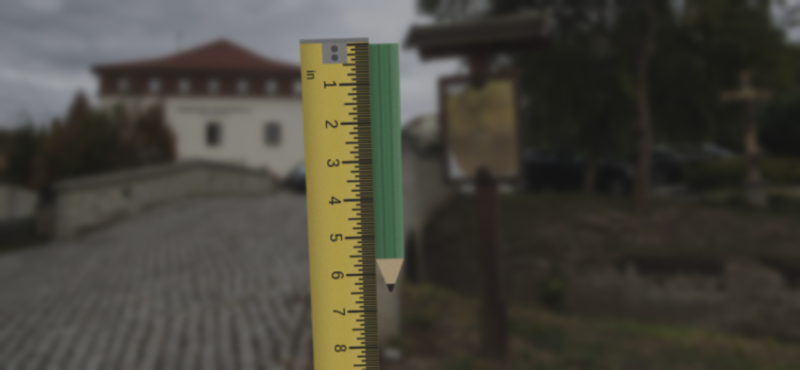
6.5; in
